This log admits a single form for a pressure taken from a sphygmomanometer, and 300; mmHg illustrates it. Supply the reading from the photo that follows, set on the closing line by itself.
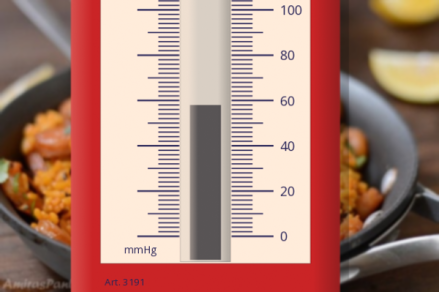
58; mmHg
